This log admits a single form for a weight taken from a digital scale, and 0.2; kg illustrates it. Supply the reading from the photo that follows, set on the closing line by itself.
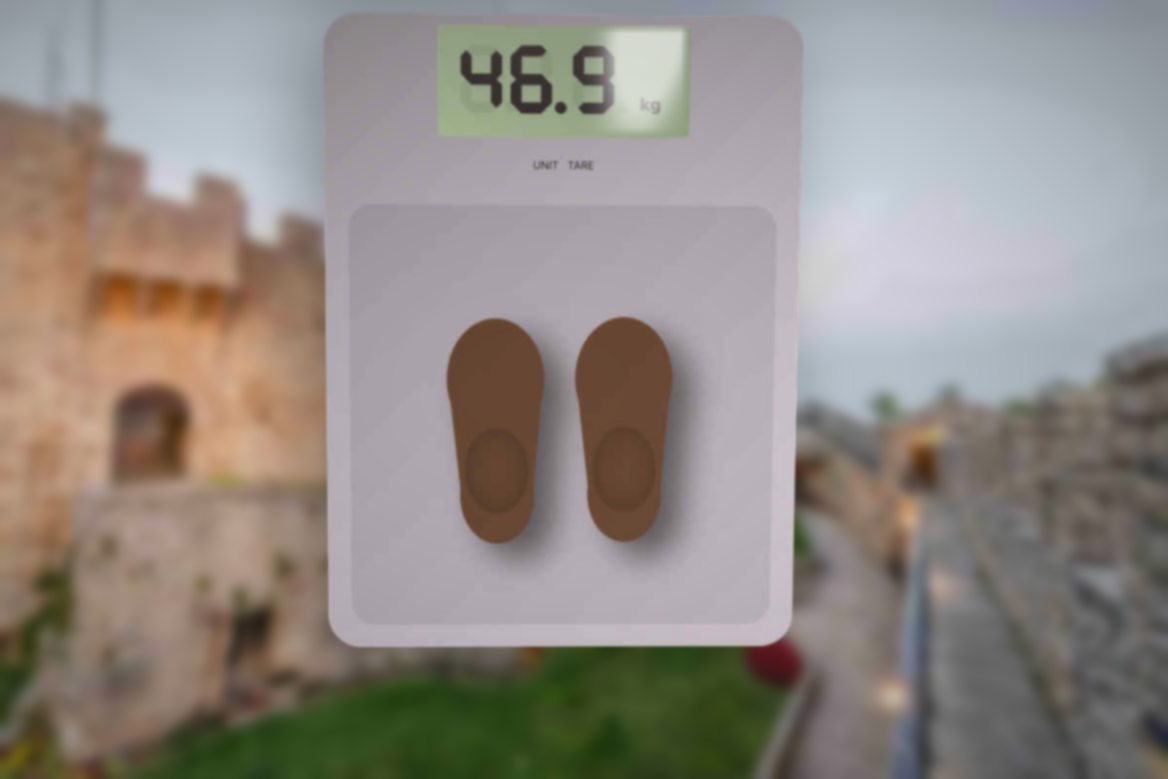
46.9; kg
